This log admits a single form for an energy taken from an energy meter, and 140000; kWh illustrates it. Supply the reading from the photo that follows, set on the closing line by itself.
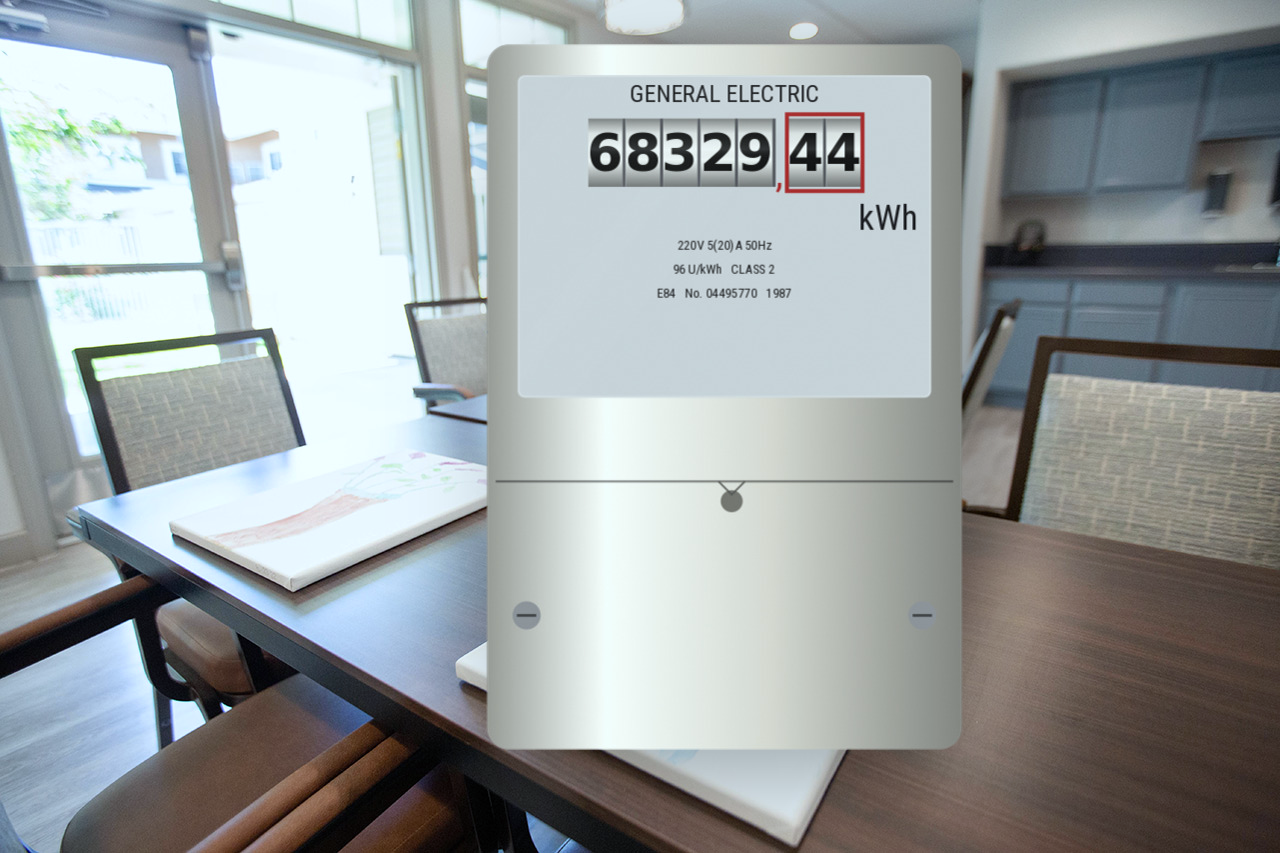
68329.44; kWh
